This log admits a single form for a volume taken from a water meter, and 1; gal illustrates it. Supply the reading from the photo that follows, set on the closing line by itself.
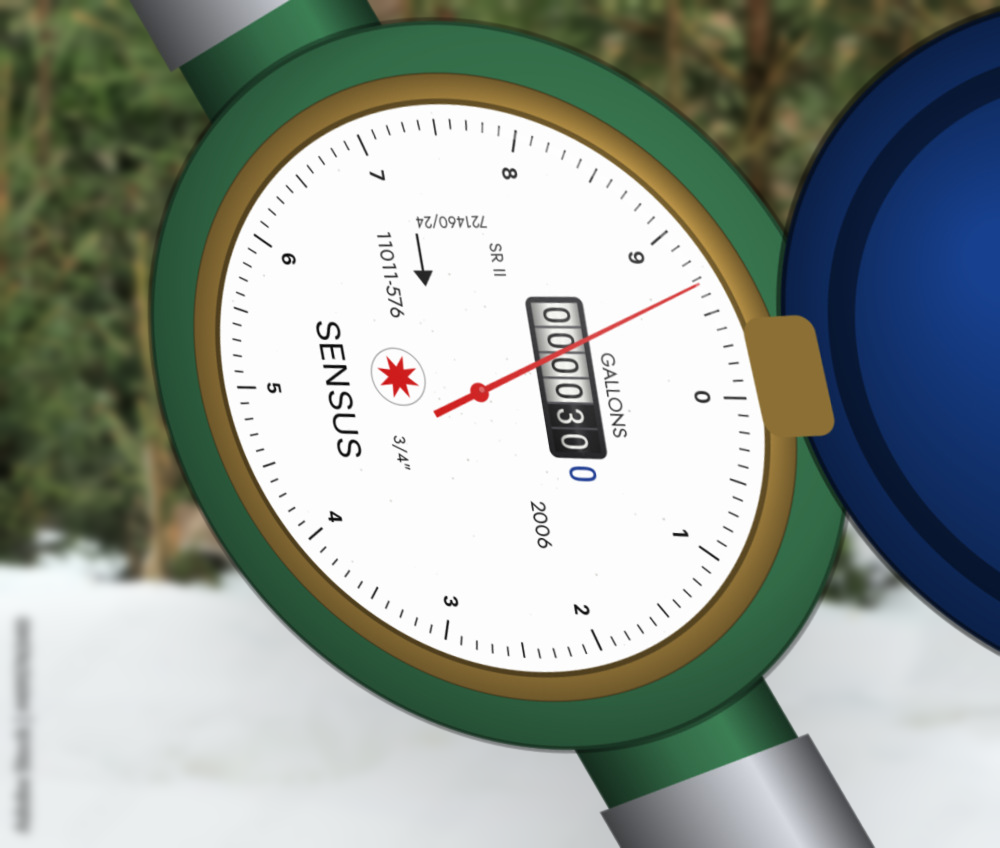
299.3; gal
